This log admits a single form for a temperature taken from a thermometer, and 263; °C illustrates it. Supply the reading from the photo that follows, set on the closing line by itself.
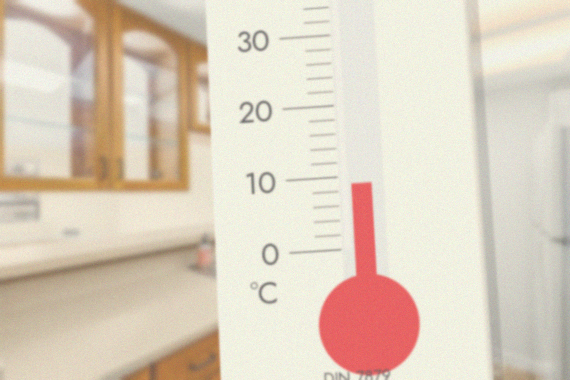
9; °C
